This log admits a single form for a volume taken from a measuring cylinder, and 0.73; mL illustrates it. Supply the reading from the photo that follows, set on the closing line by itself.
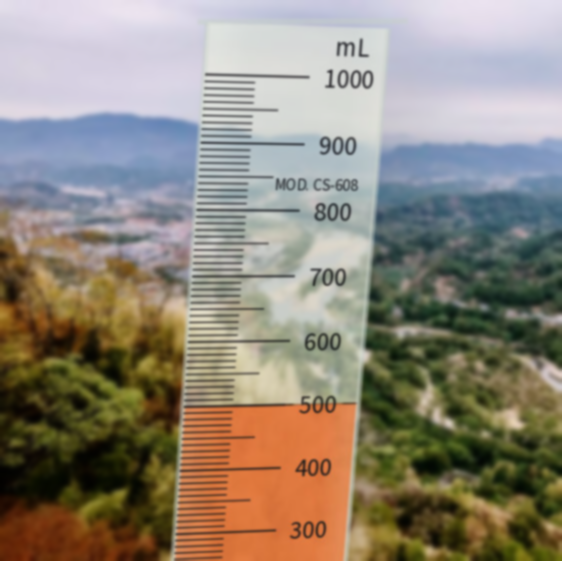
500; mL
